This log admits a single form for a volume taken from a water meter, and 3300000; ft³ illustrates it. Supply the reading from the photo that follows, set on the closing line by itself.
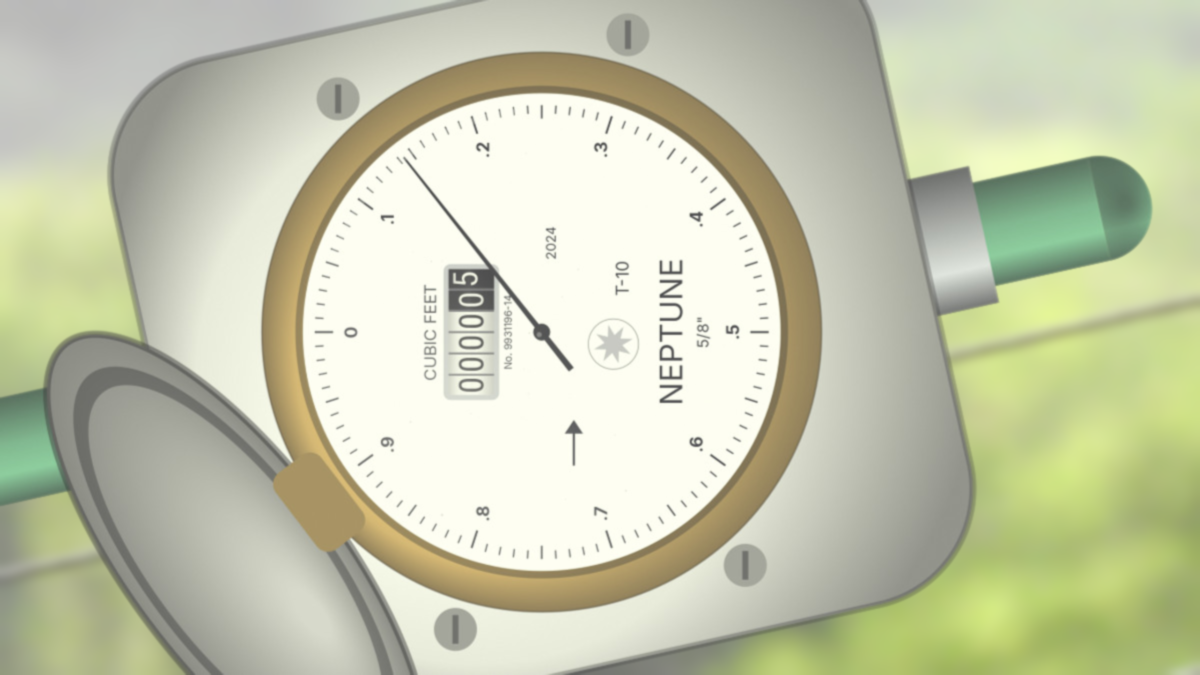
5.14; ft³
